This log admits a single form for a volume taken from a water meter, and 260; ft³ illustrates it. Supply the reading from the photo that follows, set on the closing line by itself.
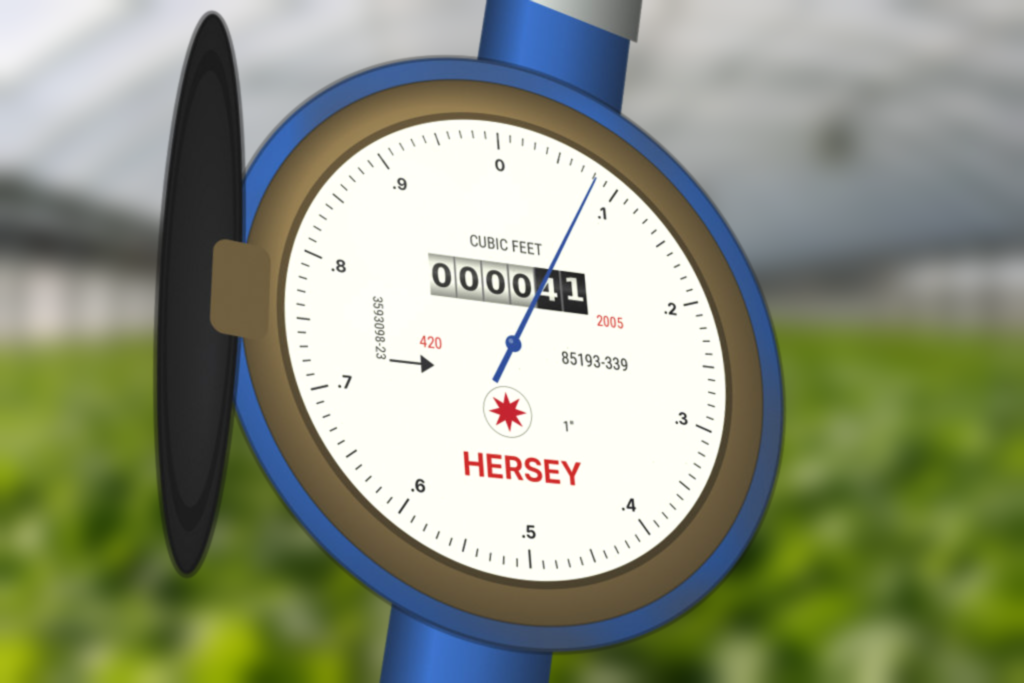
41.08; ft³
